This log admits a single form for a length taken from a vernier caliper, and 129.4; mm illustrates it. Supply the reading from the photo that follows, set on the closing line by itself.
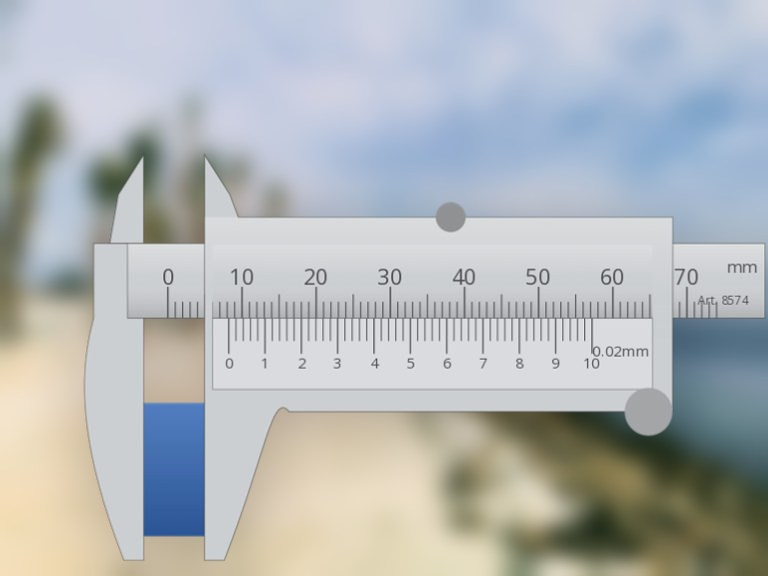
8.2; mm
